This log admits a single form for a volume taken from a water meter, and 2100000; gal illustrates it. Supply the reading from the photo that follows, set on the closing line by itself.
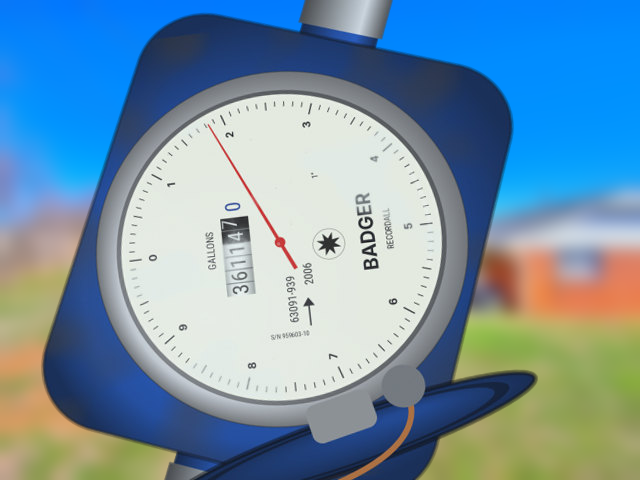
3611471.8; gal
